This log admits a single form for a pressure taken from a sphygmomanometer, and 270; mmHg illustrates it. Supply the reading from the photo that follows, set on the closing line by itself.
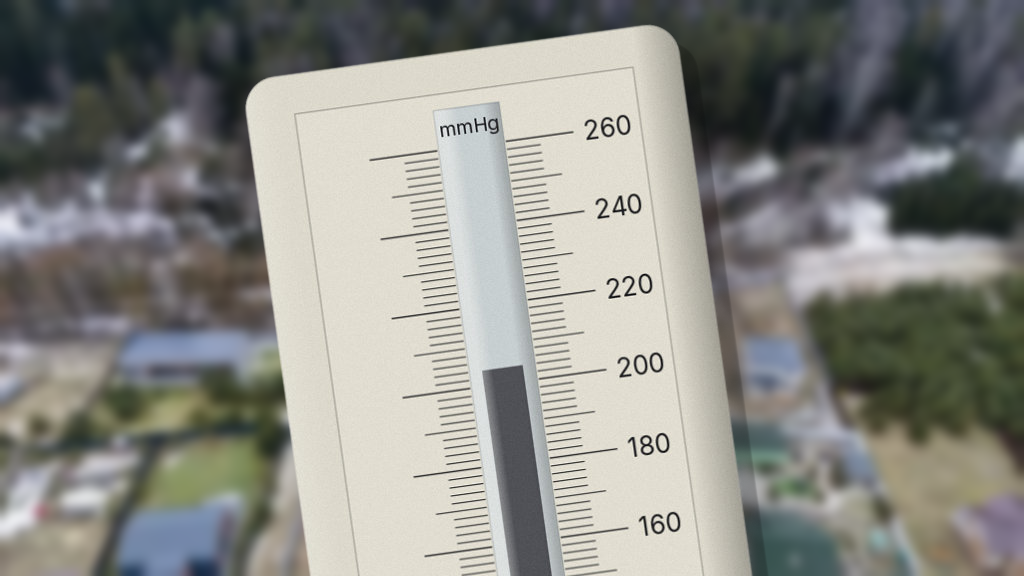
204; mmHg
